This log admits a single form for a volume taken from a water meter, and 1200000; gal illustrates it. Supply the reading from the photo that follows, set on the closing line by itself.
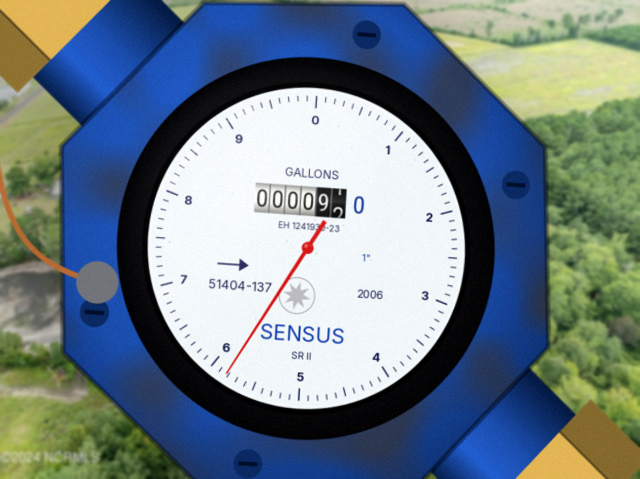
915.8; gal
